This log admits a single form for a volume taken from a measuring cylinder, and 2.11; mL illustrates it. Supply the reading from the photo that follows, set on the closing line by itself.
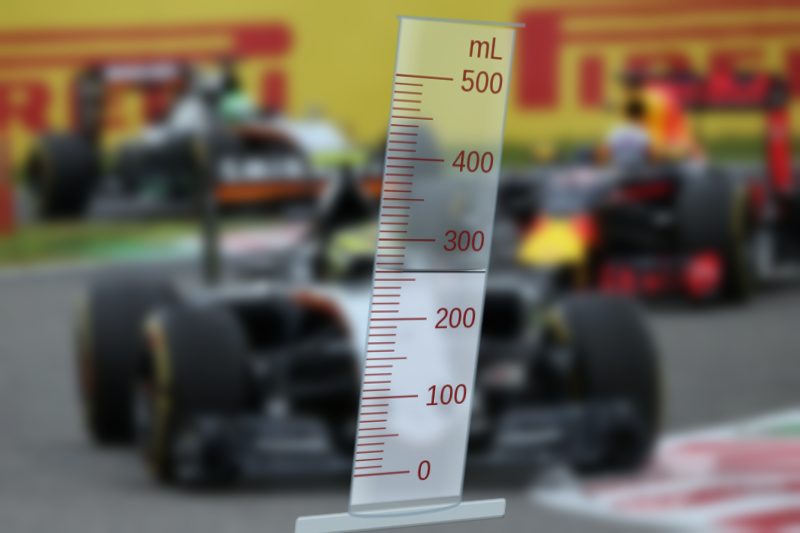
260; mL
